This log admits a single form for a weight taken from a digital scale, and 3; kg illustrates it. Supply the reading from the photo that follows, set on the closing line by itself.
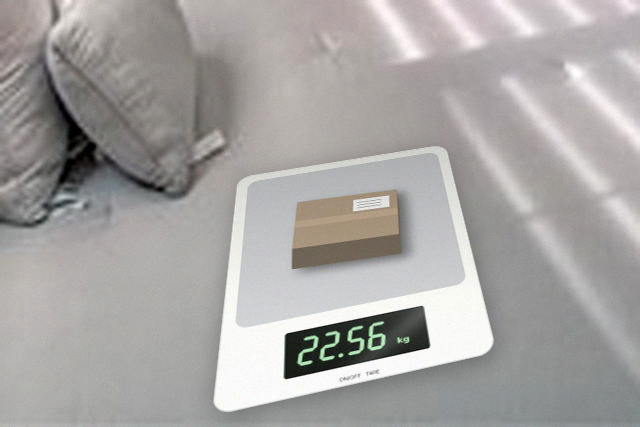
22.56; kg
